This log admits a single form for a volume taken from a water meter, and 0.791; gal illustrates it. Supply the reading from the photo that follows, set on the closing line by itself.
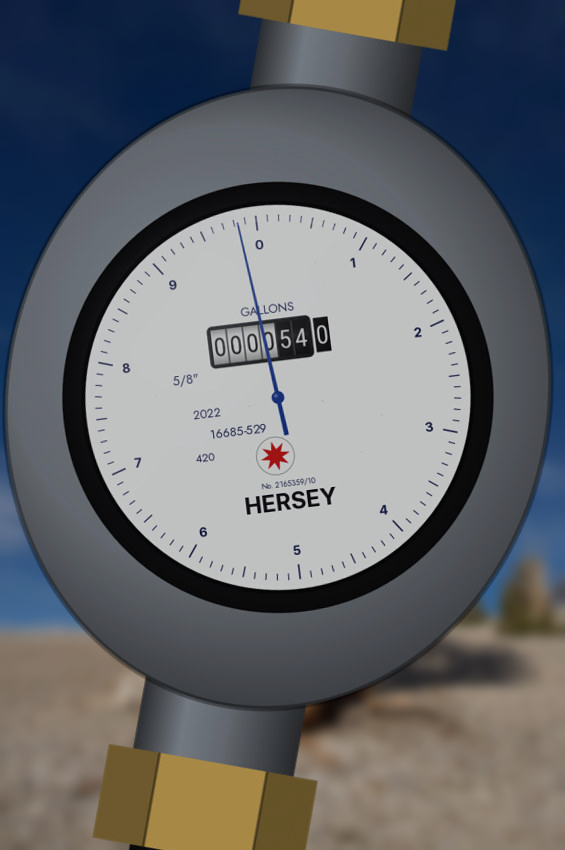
539.8; gal
